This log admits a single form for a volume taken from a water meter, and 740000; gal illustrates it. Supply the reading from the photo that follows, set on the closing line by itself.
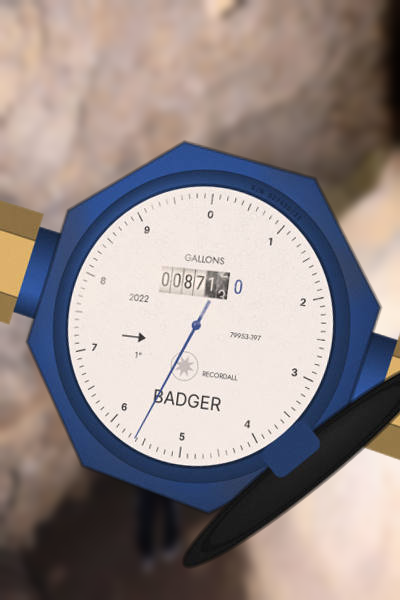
87125.6; gal
